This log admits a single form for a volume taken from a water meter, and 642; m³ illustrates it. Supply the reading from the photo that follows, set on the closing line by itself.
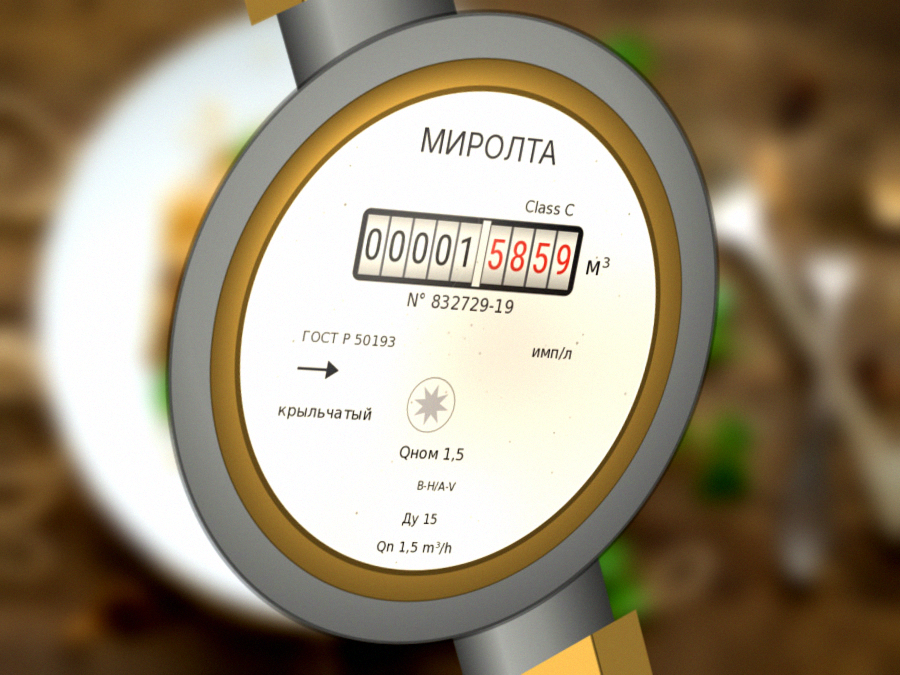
1.5859; m³
